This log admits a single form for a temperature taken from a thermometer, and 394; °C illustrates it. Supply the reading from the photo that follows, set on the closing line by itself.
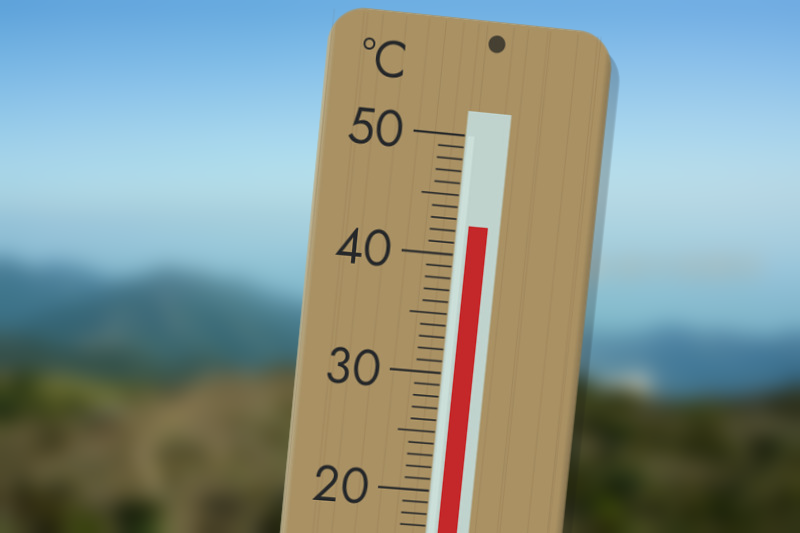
42.5; °C
